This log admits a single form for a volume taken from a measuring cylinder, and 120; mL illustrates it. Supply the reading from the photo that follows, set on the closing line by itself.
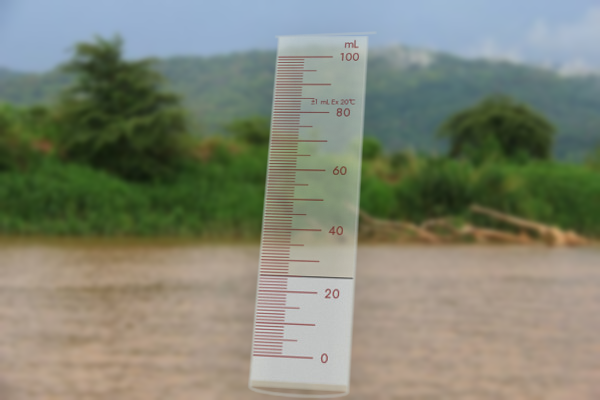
25; mL
